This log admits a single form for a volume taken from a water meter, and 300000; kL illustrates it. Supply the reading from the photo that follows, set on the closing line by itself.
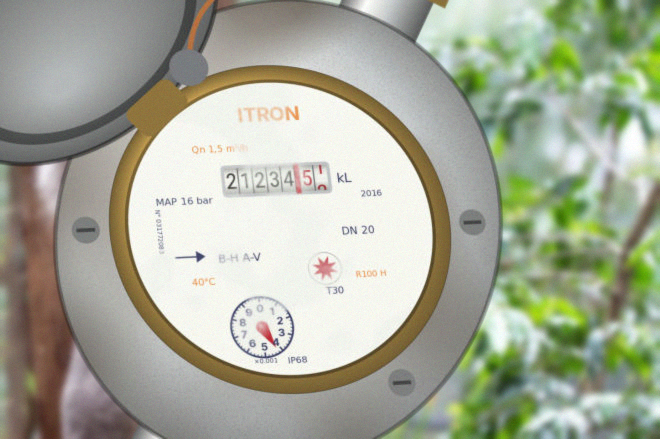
21234.514; kL
